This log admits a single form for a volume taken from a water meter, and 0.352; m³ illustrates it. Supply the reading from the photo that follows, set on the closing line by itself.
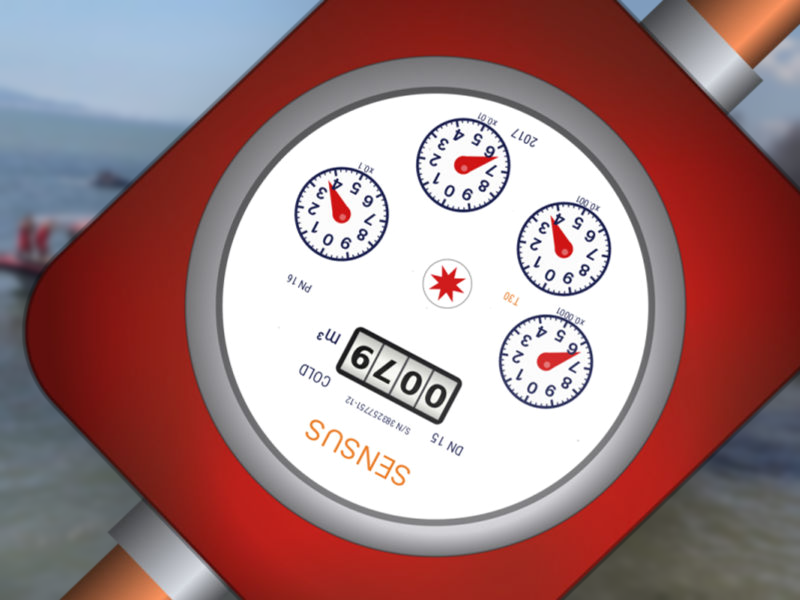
79.3636; m³
